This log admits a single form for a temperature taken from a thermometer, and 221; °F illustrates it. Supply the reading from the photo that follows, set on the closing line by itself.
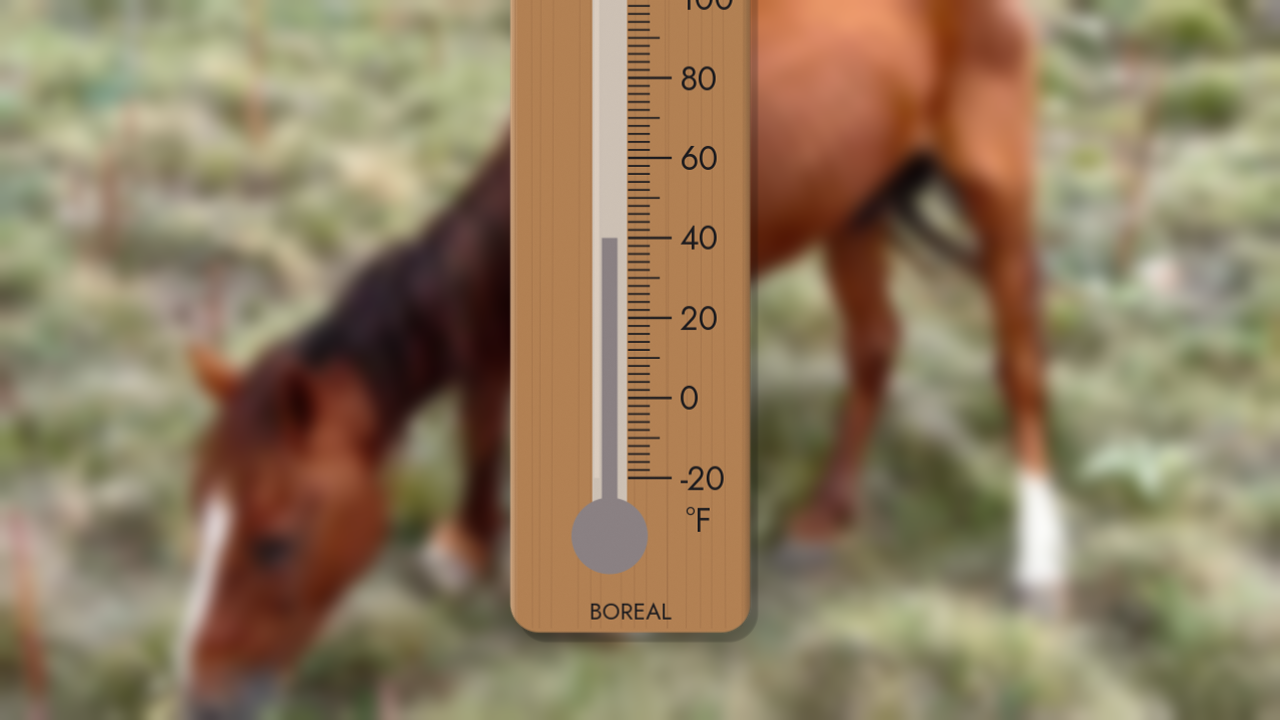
40; °F
